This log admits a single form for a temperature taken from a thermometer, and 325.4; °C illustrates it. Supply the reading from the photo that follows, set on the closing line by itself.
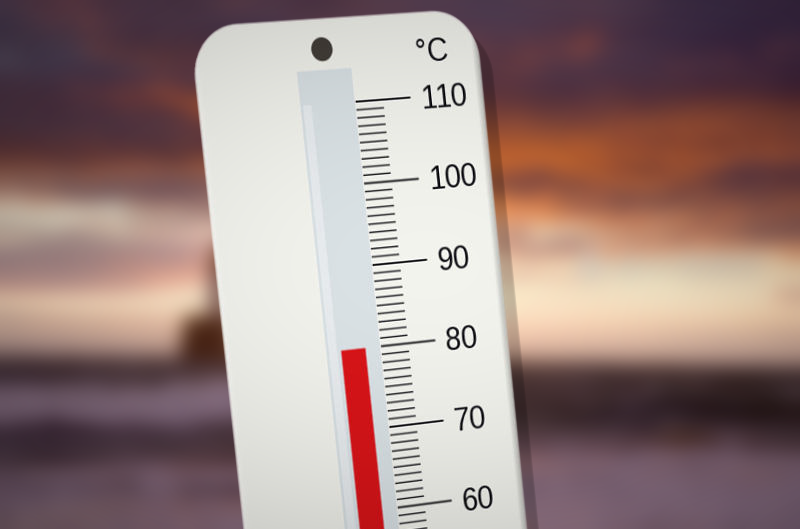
80; °C
